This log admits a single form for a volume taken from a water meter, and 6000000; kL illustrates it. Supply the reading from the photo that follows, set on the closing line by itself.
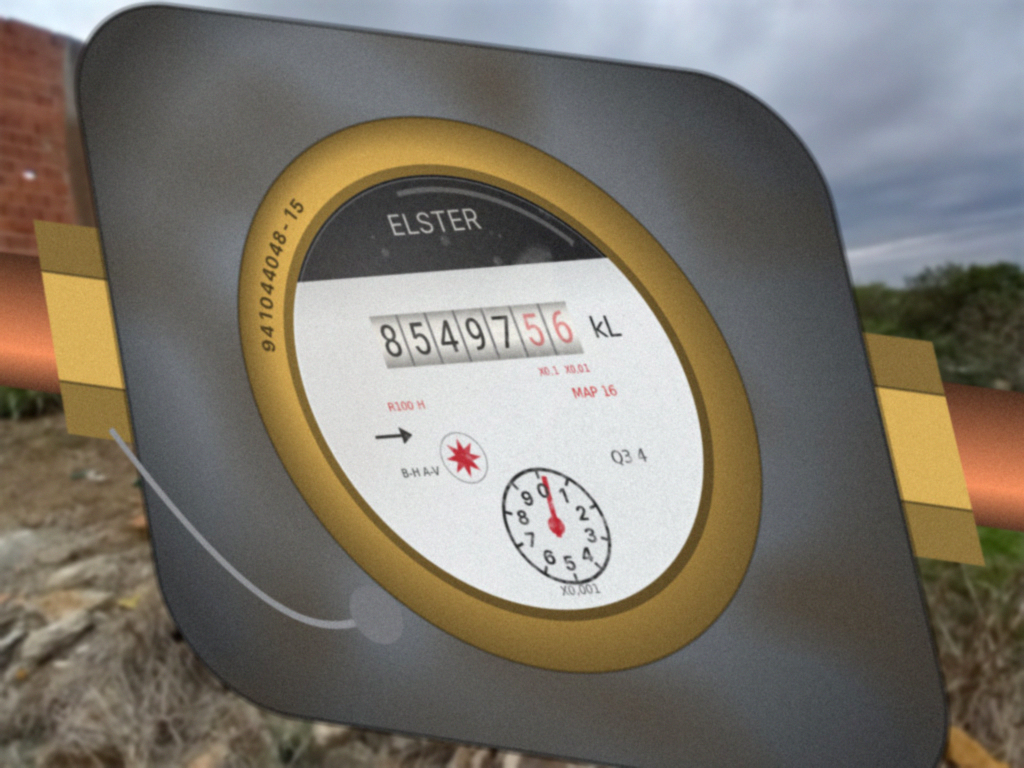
85497.560; kL
